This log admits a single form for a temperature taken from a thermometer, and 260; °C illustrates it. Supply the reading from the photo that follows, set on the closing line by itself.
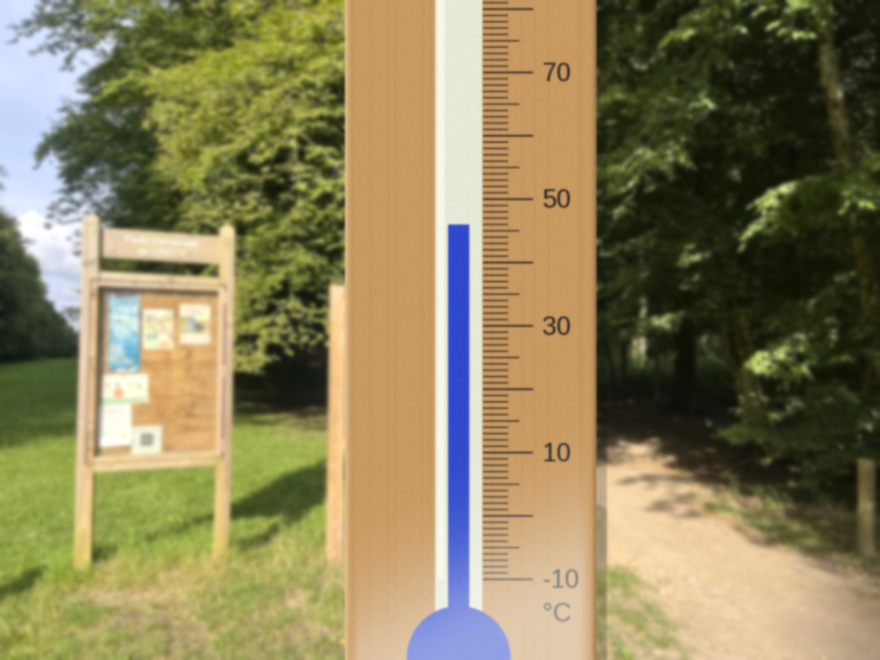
46; °C
